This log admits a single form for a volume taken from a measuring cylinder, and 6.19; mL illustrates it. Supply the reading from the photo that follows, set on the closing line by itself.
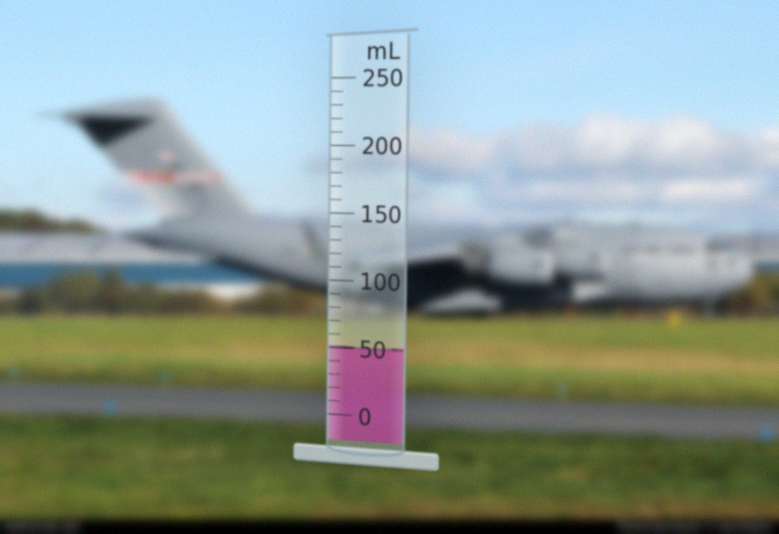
50; mL
